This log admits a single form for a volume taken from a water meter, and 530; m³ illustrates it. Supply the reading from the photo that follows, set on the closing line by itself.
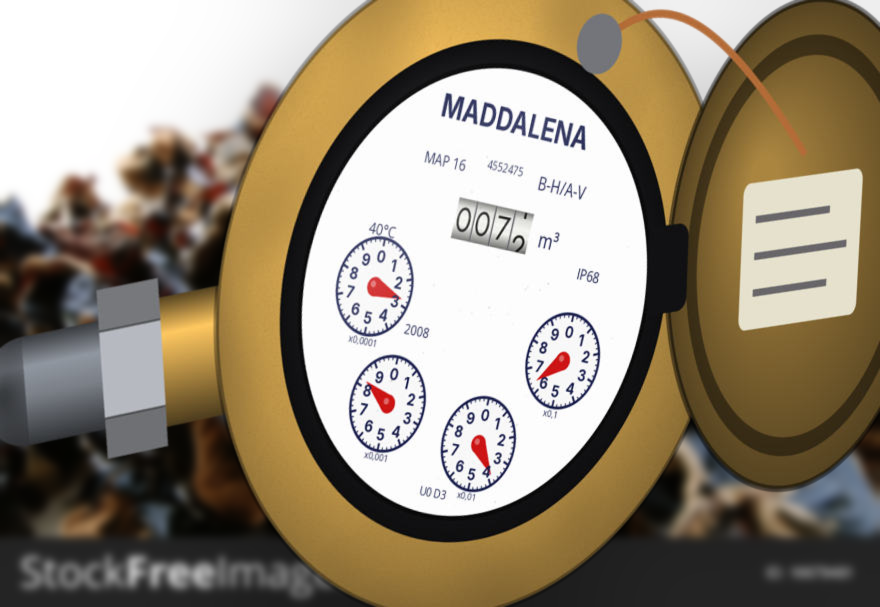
71.6382; m³
